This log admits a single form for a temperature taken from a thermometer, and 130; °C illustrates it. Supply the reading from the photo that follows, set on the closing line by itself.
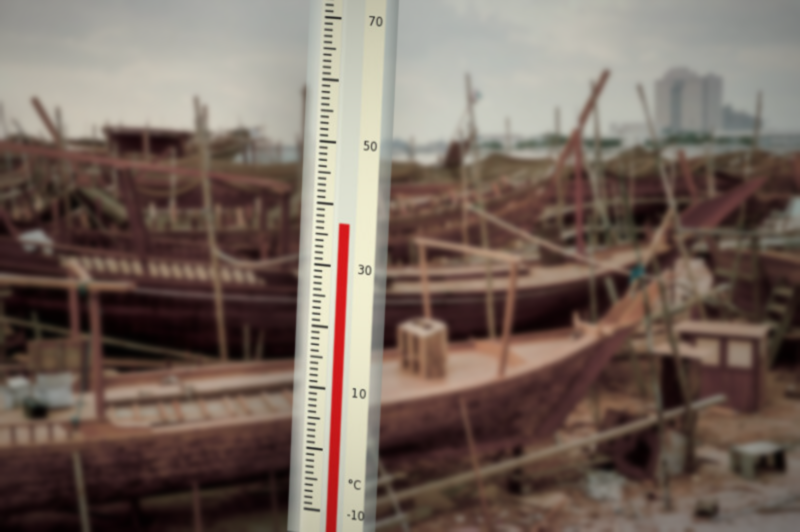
37; °C
